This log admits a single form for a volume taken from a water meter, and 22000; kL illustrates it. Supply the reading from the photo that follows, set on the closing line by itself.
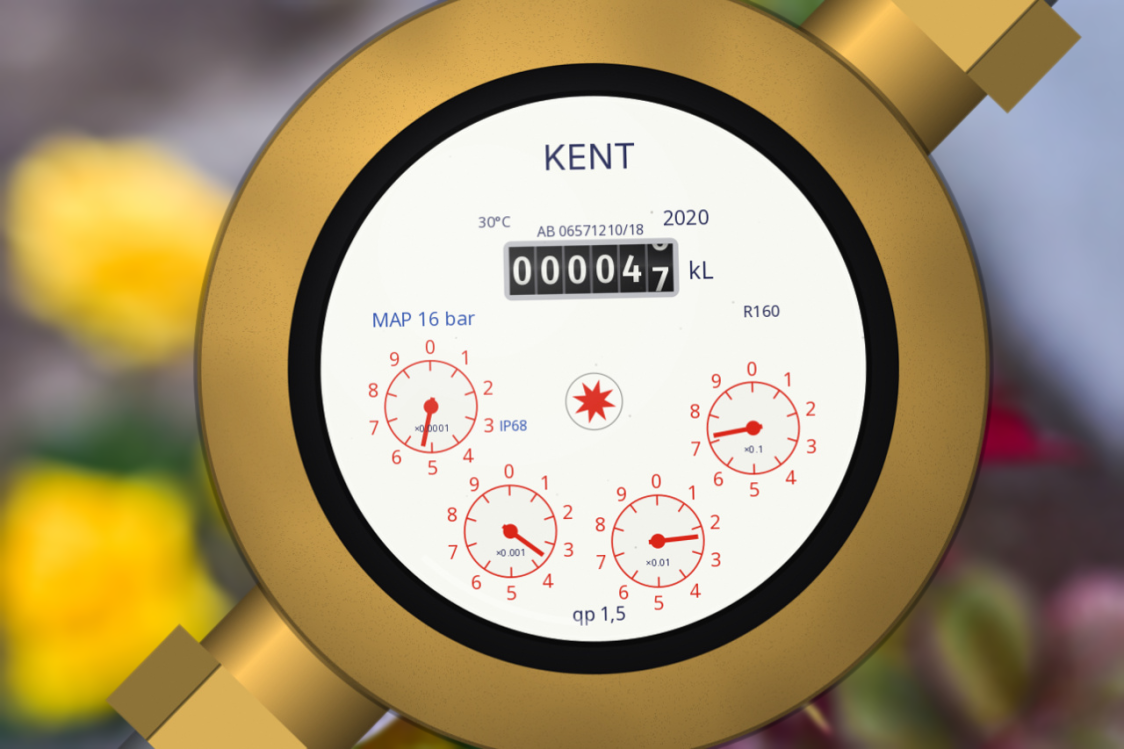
46.7235; kL
